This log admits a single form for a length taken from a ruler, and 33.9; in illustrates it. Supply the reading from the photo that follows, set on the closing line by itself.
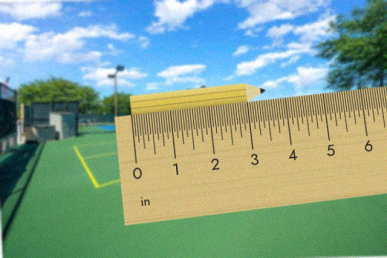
3.5; in
